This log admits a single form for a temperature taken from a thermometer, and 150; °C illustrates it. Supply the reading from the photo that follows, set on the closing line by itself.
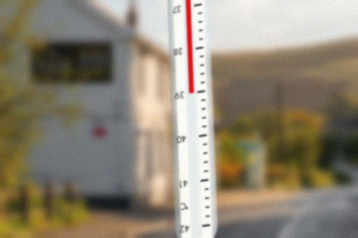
39; °C
